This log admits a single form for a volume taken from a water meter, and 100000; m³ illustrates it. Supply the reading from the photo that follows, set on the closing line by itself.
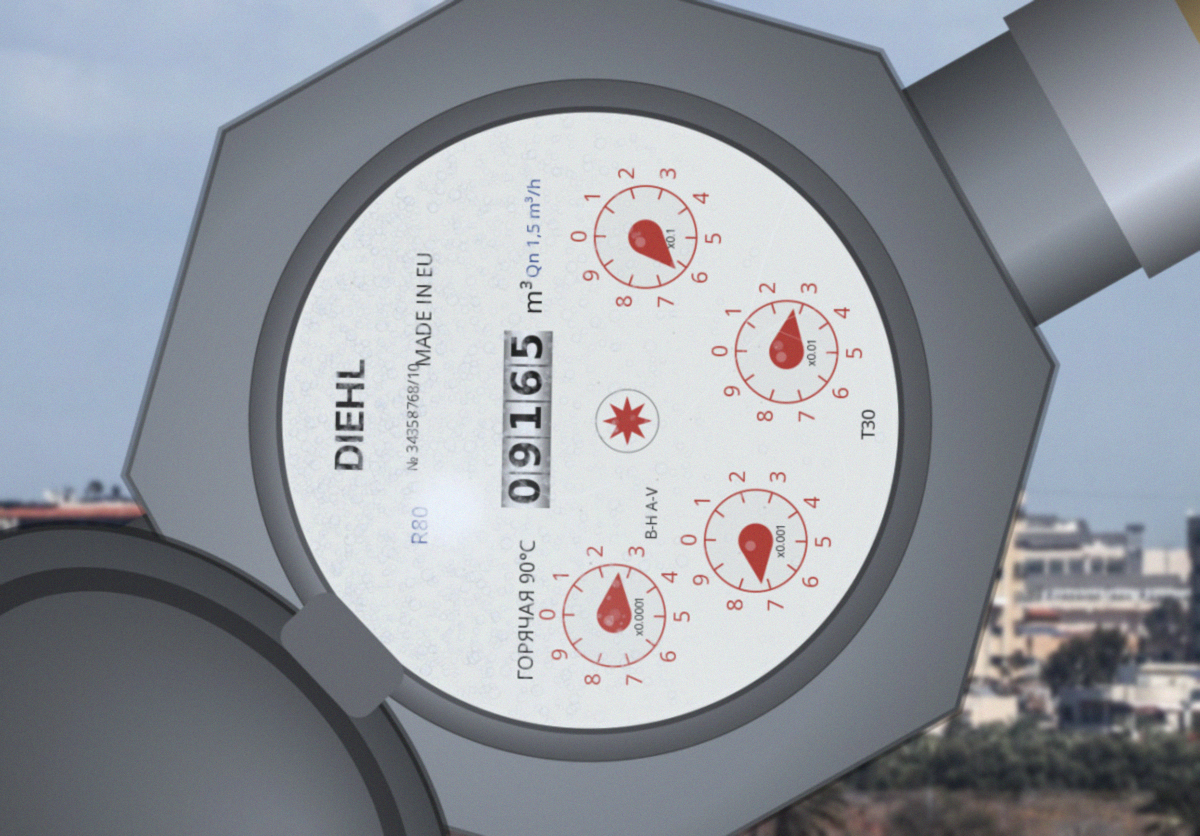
9165.6272; m³
